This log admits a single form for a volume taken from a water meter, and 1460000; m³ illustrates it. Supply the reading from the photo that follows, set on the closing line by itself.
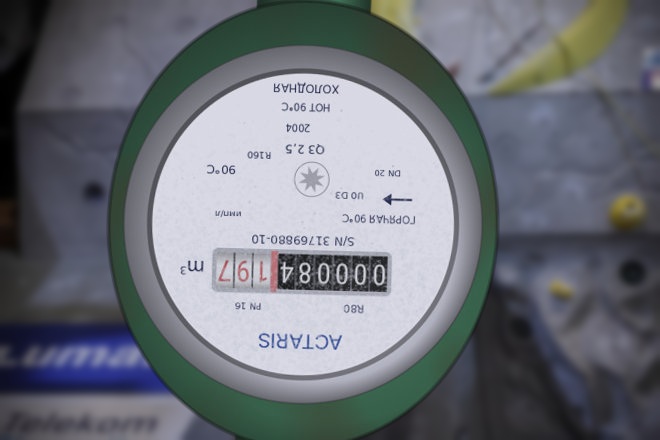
84.197; m³
